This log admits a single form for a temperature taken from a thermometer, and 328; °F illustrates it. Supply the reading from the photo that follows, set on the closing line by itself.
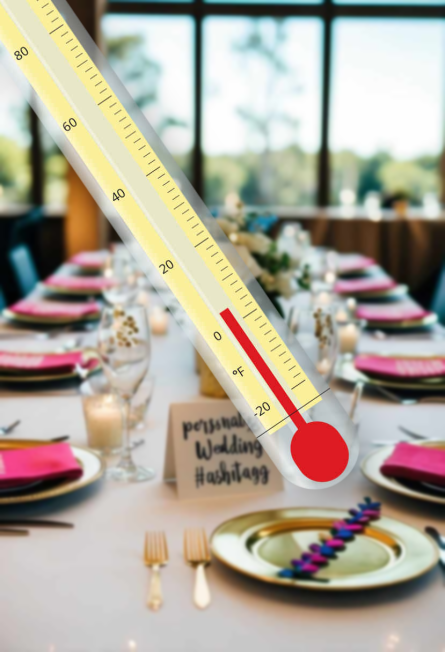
4; °F
